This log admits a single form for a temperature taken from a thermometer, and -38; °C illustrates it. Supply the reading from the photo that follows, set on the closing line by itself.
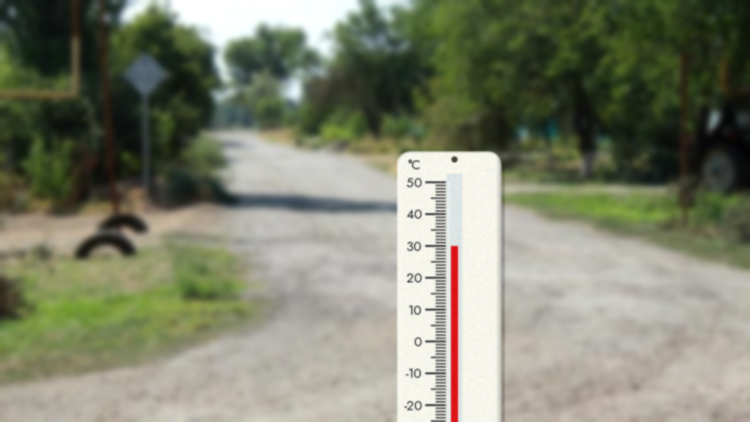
30; °C
